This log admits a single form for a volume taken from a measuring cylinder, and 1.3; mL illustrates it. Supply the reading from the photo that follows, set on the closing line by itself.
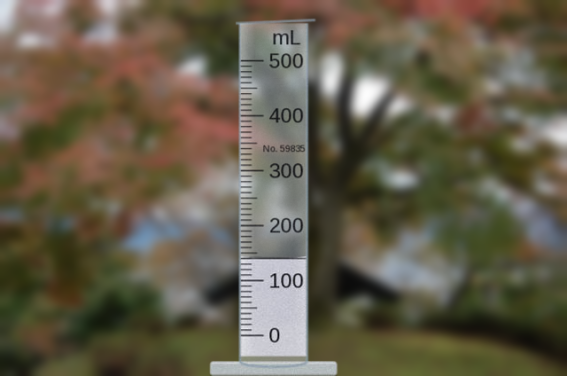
140; mL
